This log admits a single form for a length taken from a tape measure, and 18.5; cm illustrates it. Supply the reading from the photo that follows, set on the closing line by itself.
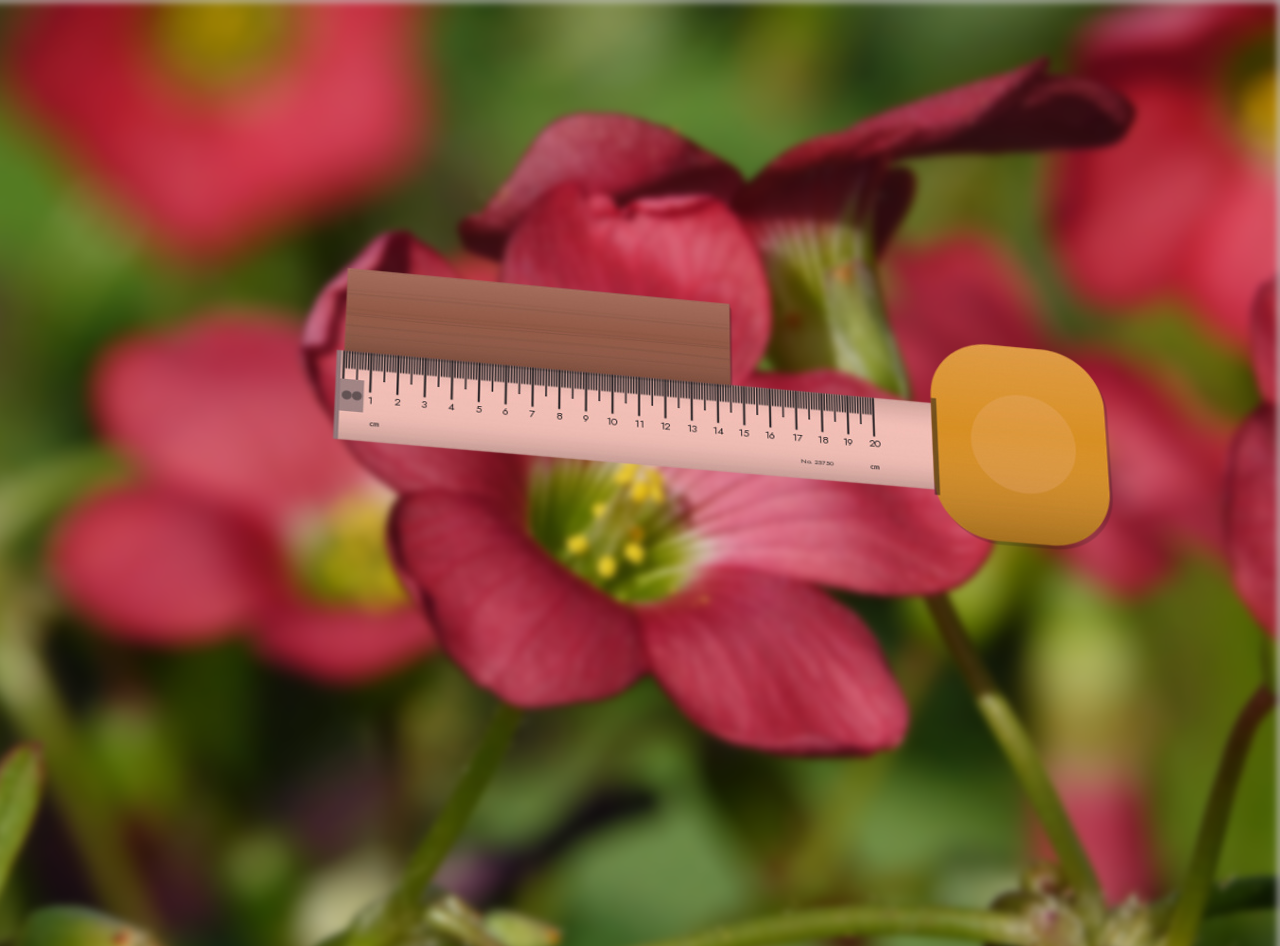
14.5; cm
